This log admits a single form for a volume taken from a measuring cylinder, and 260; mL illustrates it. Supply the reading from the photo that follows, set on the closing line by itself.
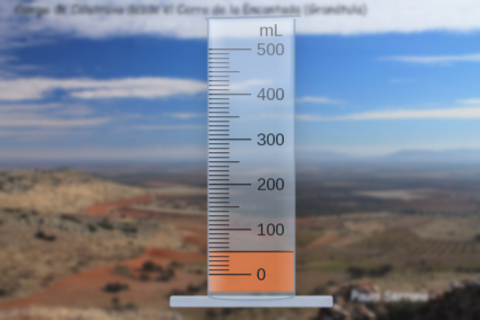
50; mL
